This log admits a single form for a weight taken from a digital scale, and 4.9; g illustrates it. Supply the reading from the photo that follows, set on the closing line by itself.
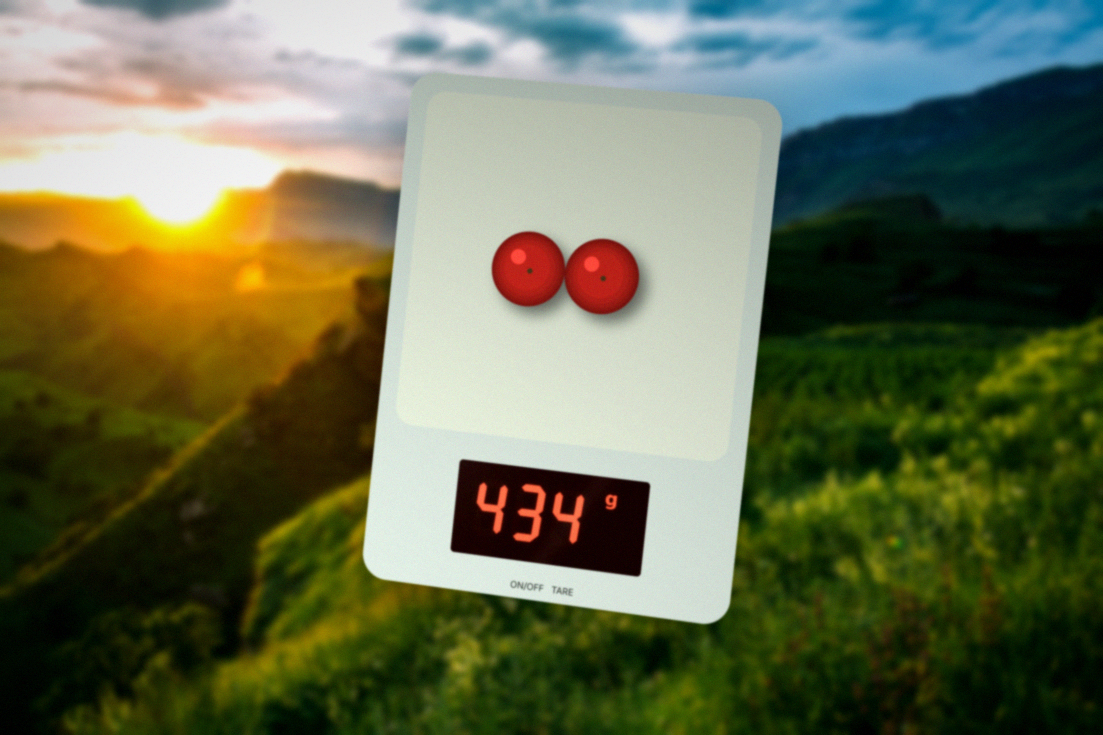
434; g
